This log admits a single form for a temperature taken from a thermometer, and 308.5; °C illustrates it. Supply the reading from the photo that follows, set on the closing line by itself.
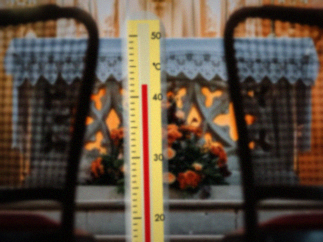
42; °C
